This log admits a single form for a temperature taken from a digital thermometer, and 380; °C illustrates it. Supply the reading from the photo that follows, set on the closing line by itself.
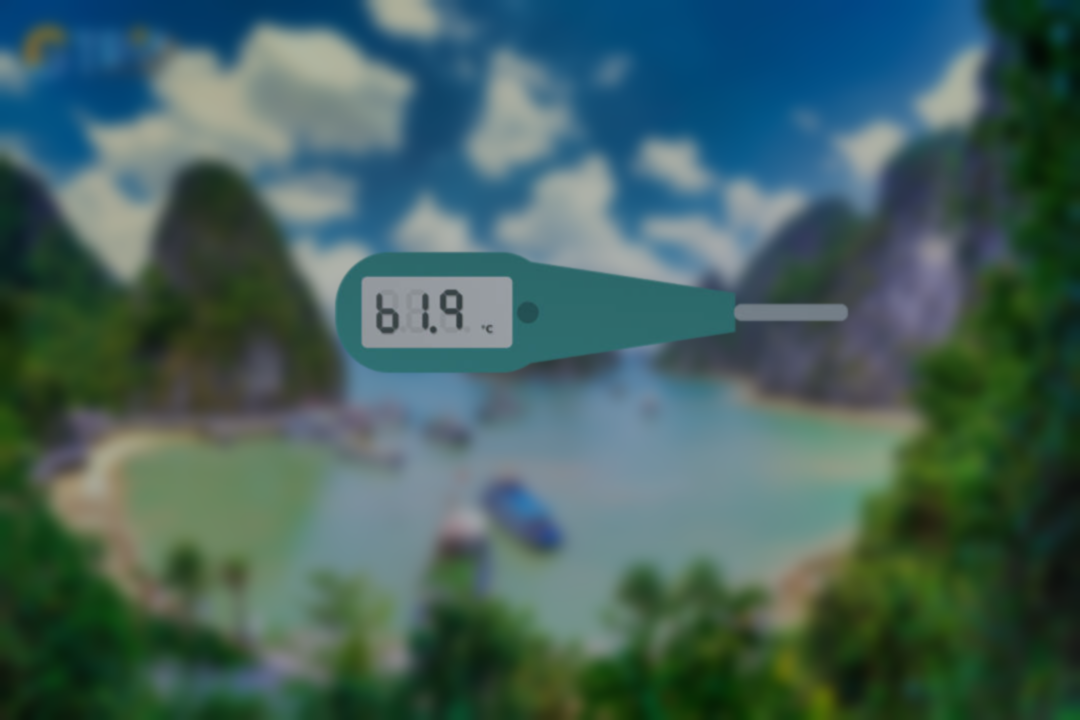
61.9; °C
